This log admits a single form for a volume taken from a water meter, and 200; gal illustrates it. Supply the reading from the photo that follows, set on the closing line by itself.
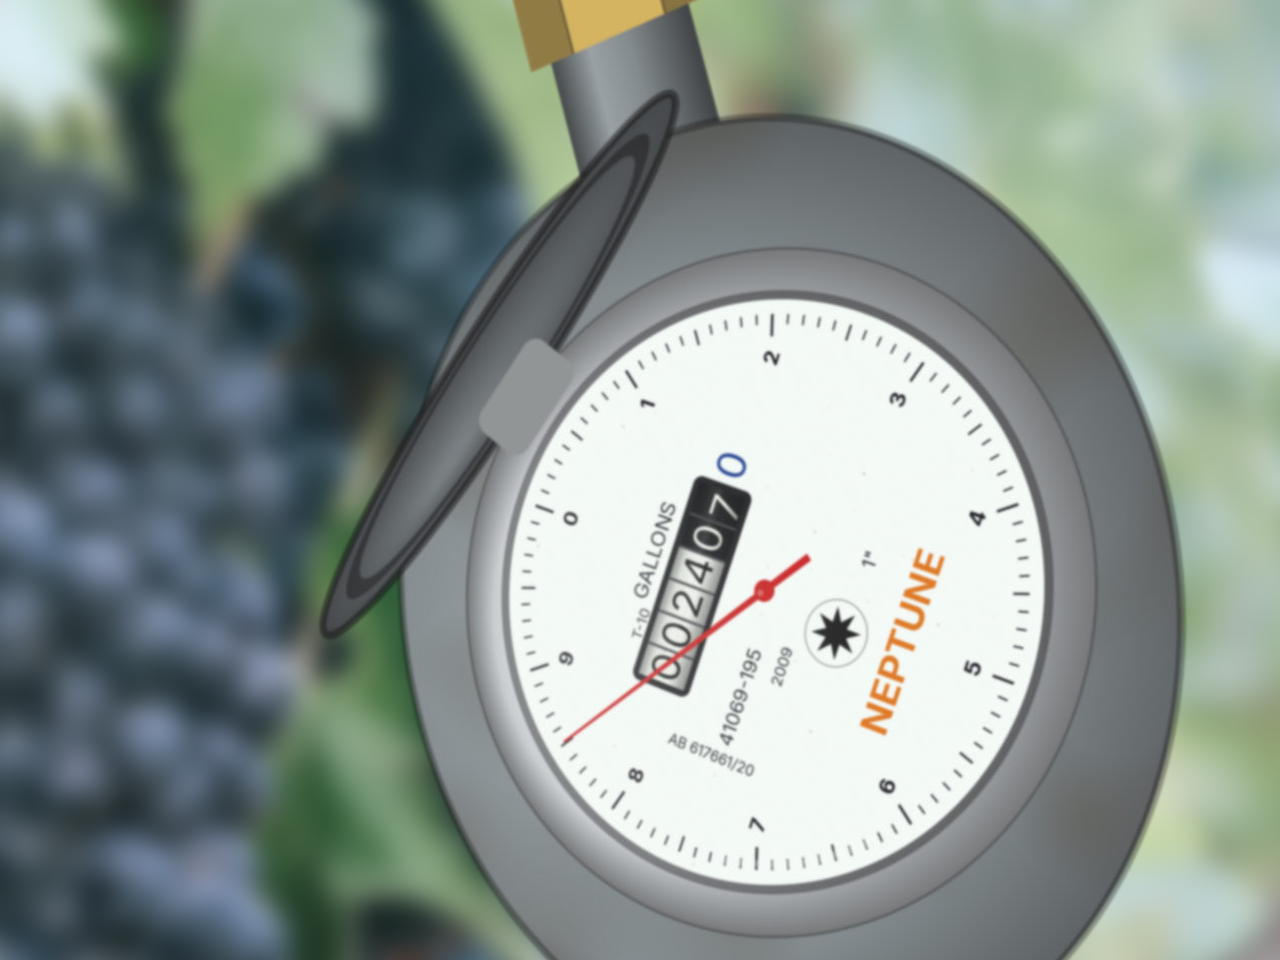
24068.5; gal
